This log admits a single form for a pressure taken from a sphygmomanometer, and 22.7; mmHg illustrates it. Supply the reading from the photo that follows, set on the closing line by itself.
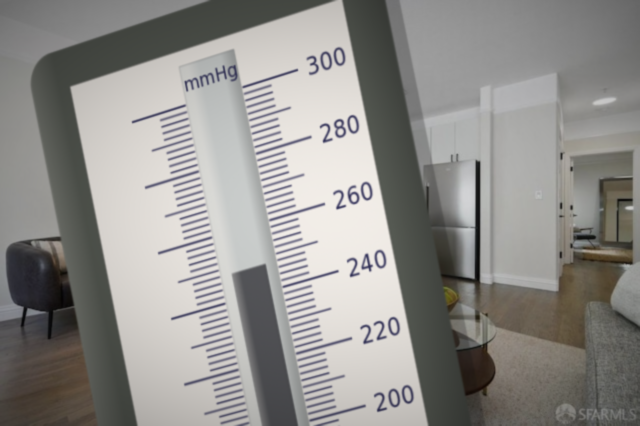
248; mmHg
